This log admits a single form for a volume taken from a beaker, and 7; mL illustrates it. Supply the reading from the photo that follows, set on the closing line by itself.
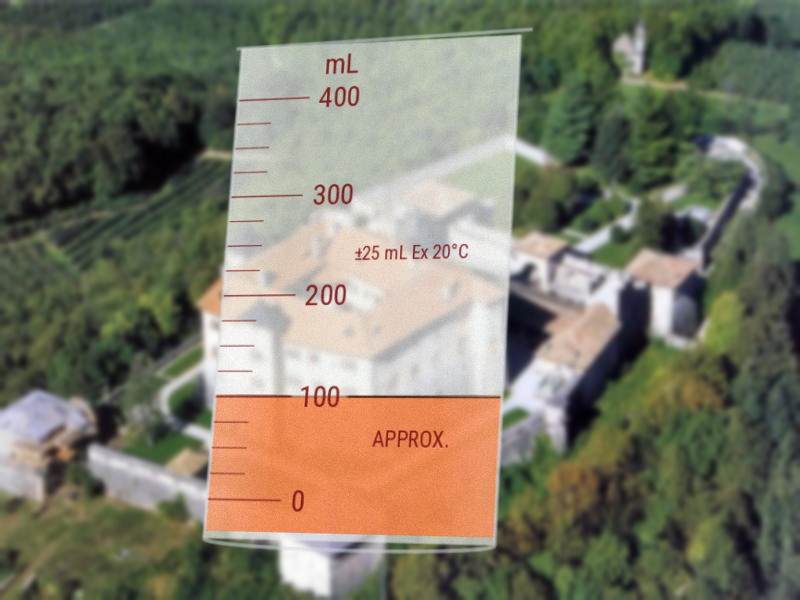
100; mL
